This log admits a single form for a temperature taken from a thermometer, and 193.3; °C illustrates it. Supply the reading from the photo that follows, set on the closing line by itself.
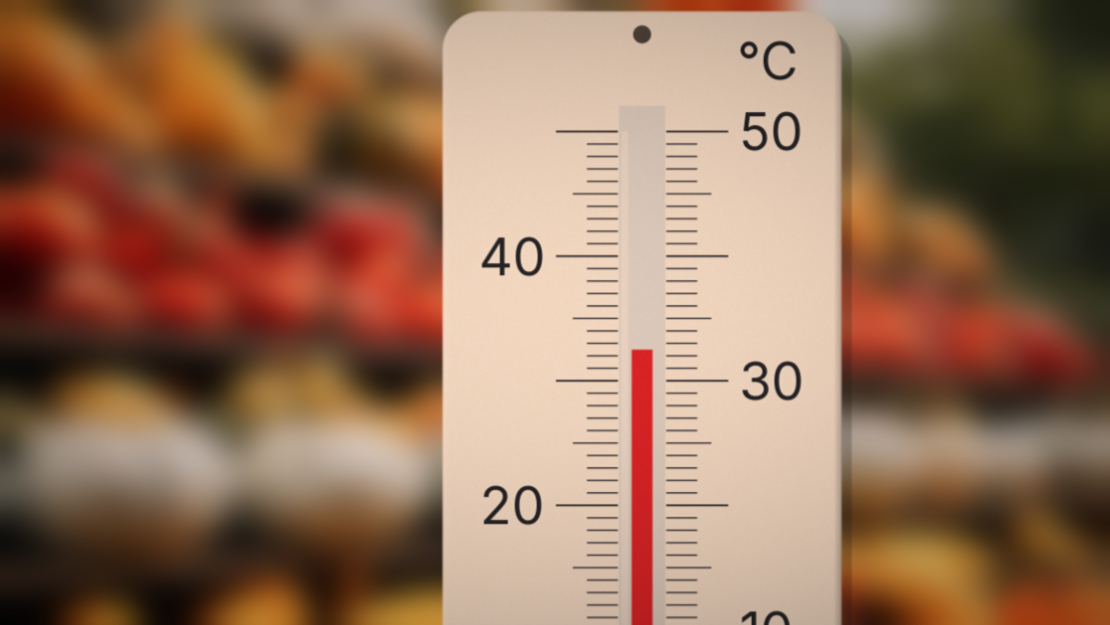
32.5; °C
